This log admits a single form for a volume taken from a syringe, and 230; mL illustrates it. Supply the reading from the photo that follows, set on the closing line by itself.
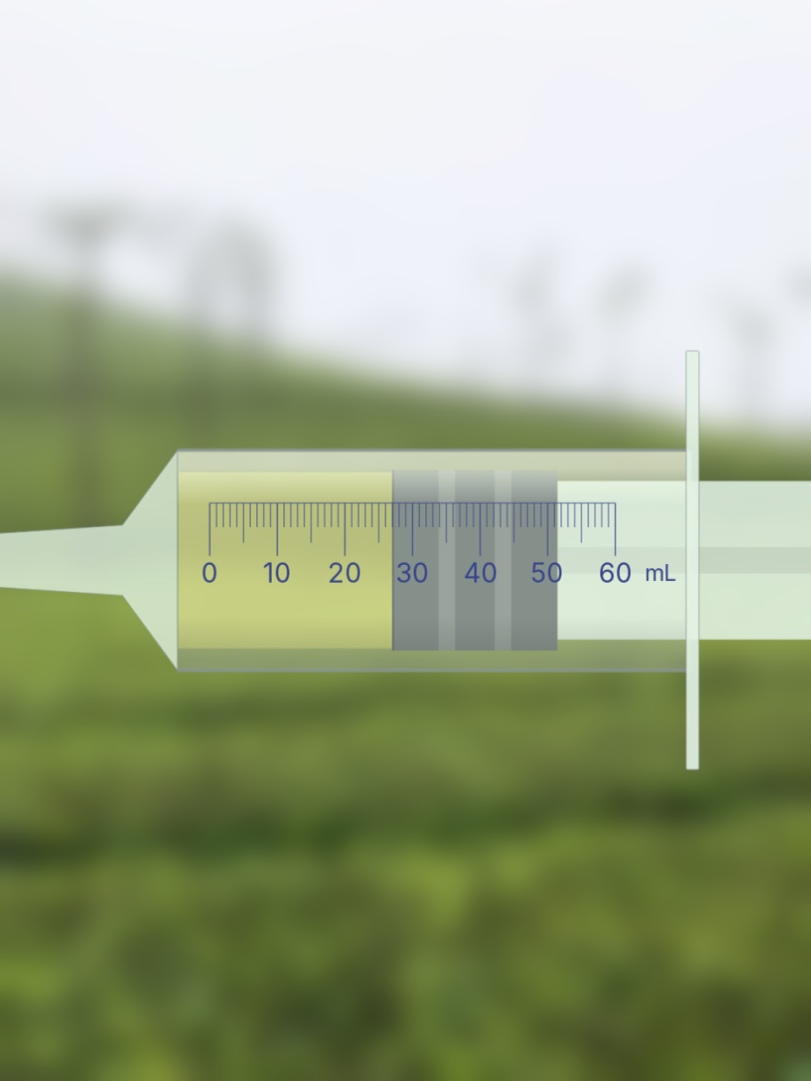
27; mL
